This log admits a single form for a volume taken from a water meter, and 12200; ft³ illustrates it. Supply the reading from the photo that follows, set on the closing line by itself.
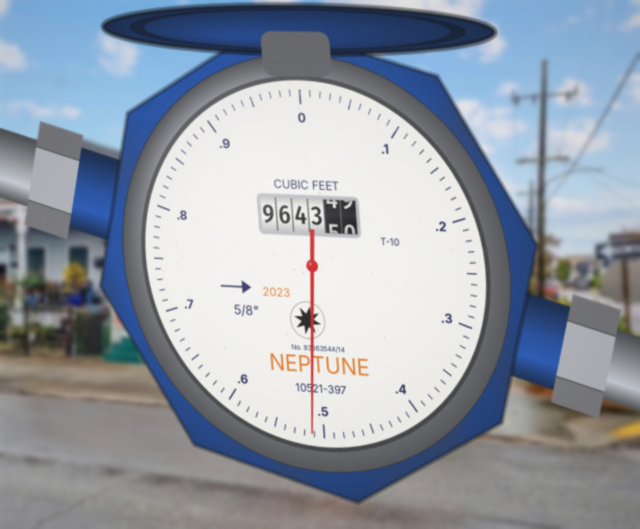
964349.51; ft³
